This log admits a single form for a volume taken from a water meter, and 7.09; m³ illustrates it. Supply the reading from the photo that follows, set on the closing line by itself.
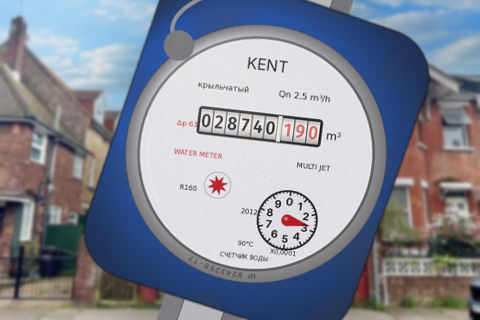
28740.1902; m³
